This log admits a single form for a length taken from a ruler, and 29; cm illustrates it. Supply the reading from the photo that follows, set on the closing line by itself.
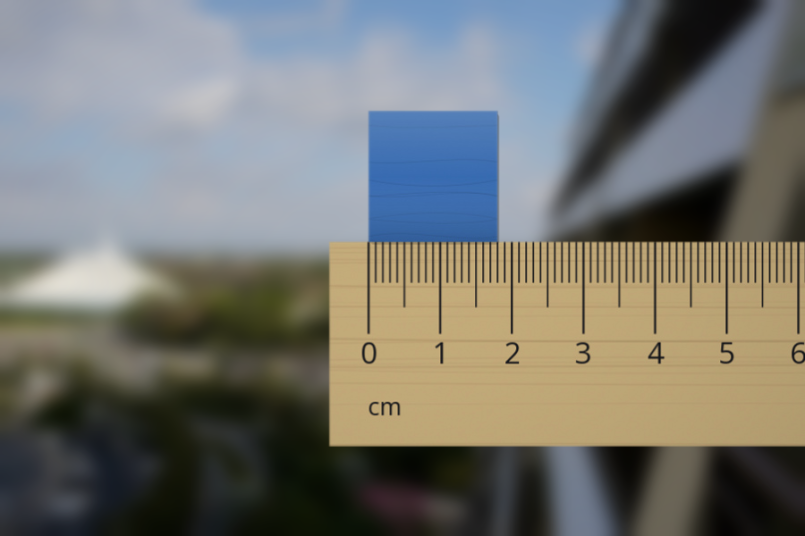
1.8; cm
